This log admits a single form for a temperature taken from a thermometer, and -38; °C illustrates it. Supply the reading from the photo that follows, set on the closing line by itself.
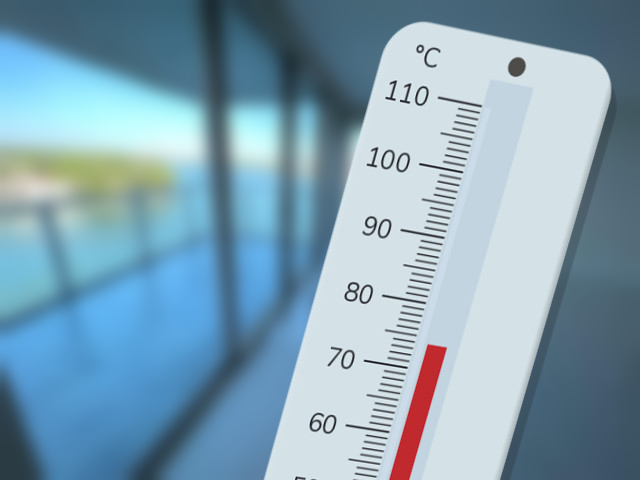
74; °C
